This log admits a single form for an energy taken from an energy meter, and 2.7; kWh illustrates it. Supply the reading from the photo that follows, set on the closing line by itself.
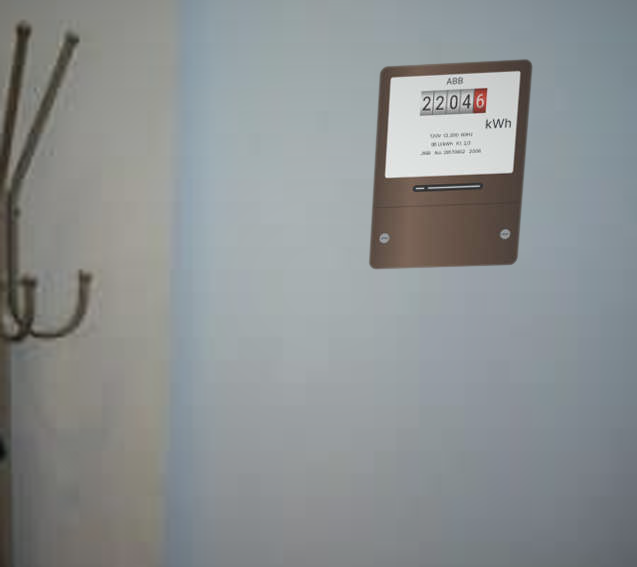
2204.6; kWh
